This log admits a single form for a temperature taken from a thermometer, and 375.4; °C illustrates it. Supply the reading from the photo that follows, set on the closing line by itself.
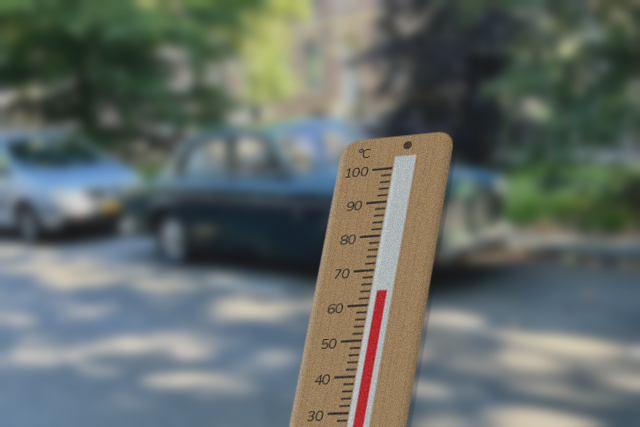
64; °C
